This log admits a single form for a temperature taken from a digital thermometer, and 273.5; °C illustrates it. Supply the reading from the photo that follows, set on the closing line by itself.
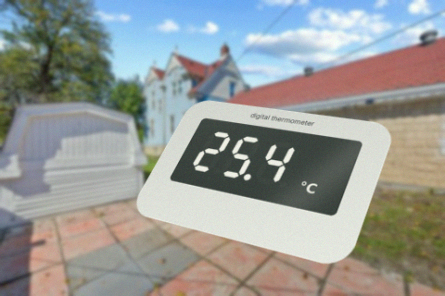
25.4; °C
